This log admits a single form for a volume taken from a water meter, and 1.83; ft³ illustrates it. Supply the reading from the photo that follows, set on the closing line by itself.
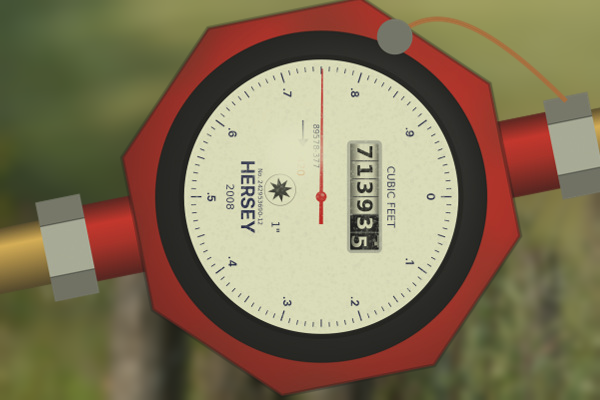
713934.75; ft³
